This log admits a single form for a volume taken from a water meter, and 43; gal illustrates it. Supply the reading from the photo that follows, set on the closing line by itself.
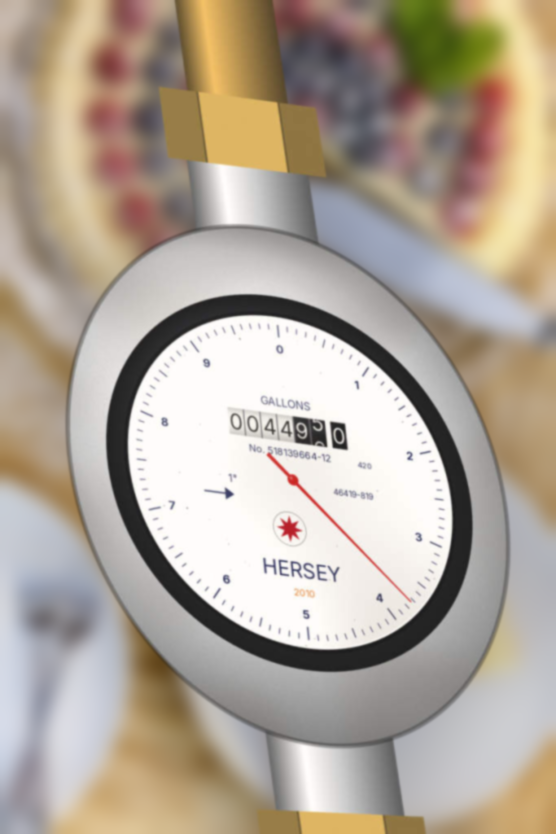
44953.7; gal
